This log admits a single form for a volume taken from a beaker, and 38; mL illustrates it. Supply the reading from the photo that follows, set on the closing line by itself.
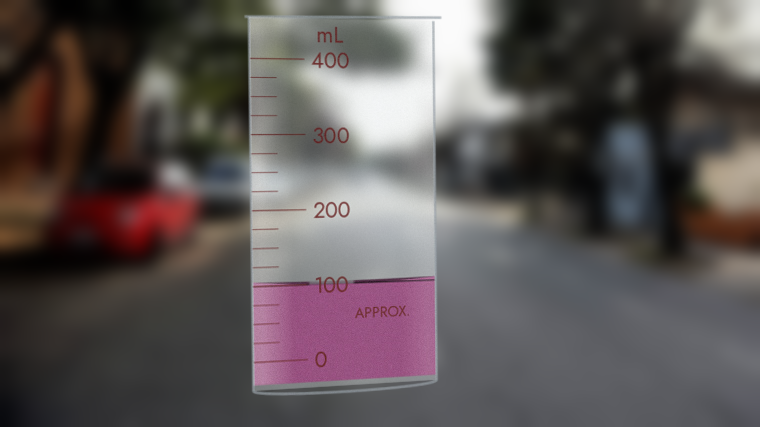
100; mL
